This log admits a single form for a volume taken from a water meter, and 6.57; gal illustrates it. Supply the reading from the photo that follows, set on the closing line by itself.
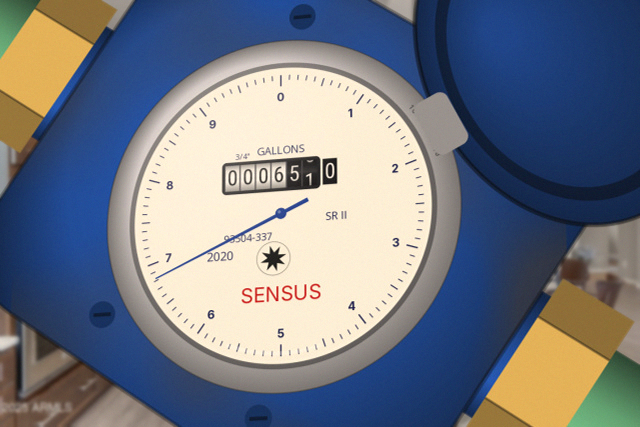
6506.8; gal
